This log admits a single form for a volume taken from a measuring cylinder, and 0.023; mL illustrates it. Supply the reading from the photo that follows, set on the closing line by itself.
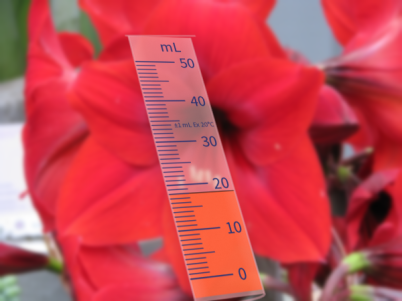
18; mL
